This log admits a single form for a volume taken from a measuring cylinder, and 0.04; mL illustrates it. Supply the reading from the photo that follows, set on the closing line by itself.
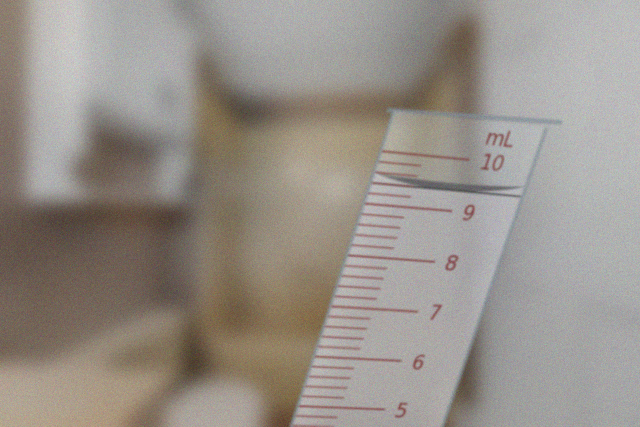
9.4; mL
